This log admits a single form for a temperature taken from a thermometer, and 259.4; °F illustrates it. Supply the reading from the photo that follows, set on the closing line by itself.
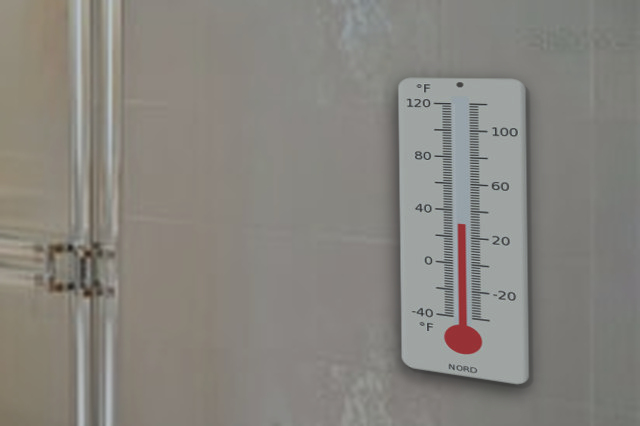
30; °F
